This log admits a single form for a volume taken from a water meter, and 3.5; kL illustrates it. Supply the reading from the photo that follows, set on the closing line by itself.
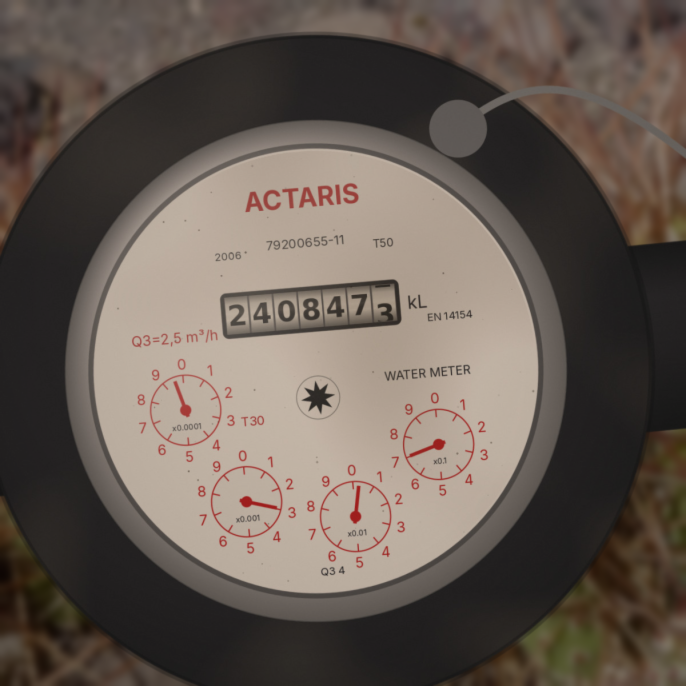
2408472.7029; kL
